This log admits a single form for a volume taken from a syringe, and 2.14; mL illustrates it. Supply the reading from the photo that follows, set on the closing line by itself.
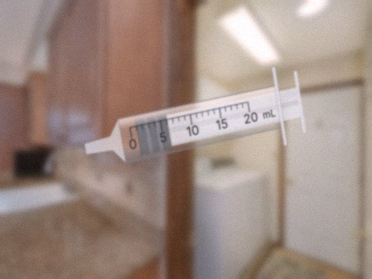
1; mL
